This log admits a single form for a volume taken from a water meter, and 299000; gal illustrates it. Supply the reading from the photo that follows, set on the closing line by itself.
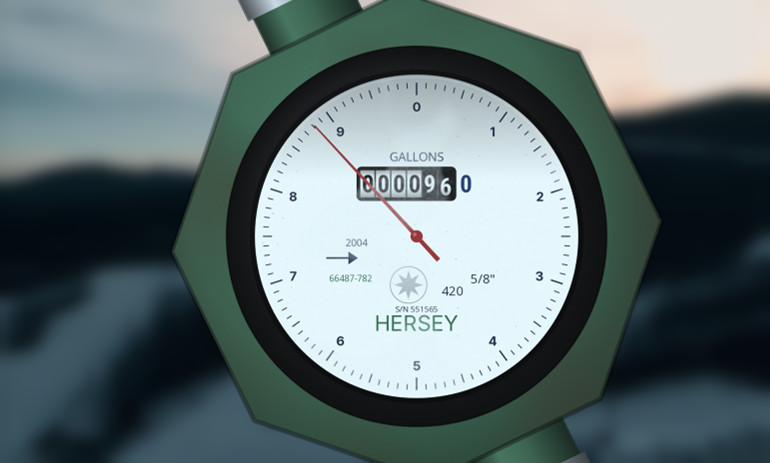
958.8; gal
